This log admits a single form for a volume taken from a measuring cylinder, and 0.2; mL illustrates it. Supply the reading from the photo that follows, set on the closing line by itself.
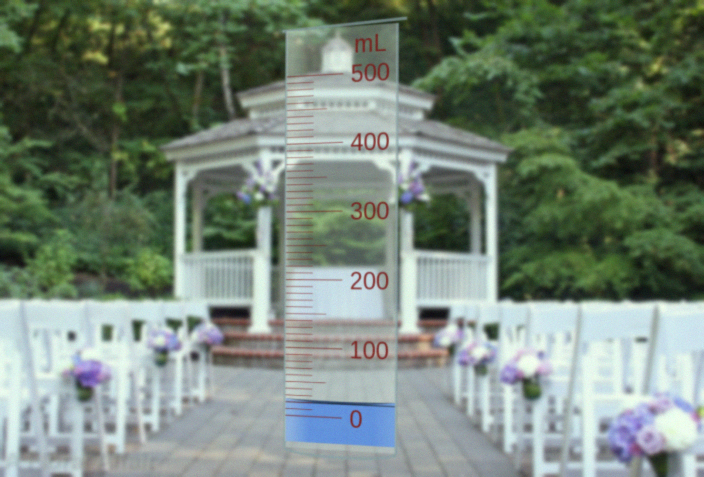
20; mL
